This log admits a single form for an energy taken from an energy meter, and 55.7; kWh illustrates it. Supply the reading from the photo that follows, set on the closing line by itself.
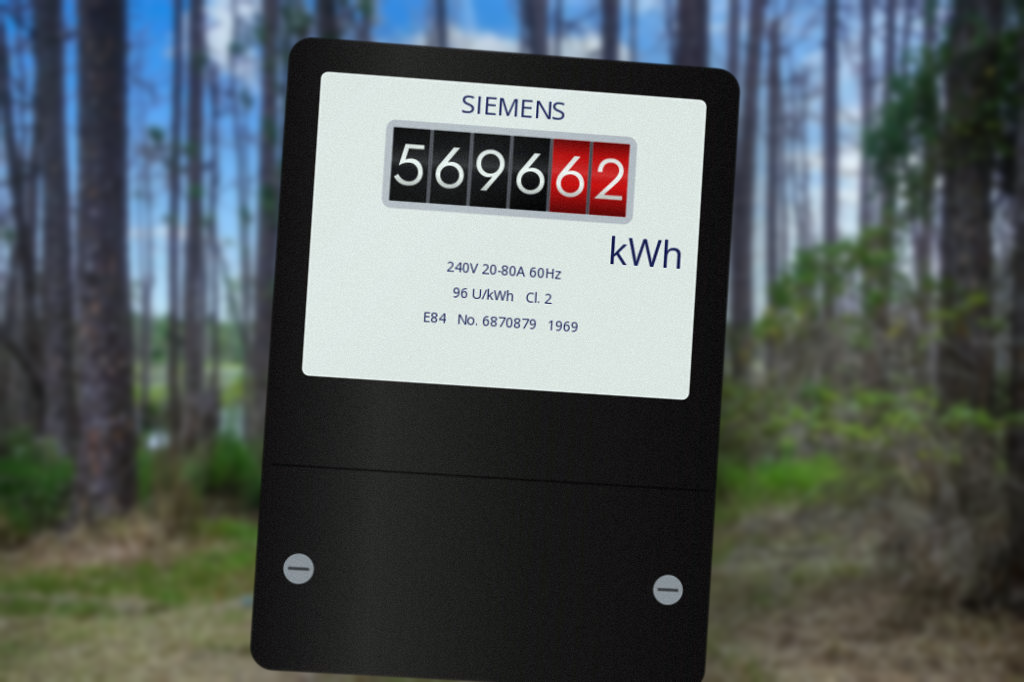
5696.62; kWh
